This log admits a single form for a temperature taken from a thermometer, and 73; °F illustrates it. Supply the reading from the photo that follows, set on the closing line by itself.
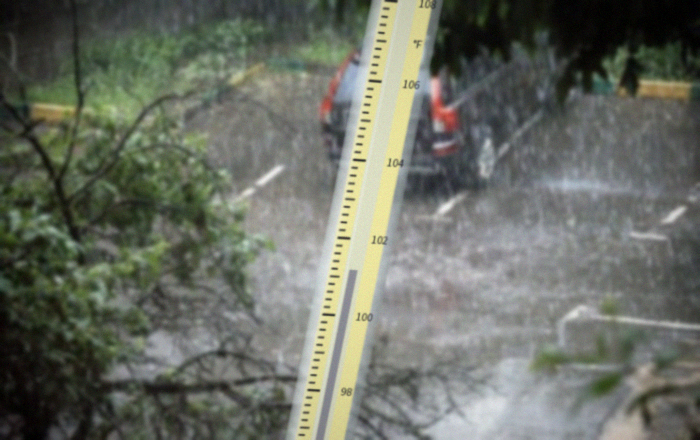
101.2; °F
